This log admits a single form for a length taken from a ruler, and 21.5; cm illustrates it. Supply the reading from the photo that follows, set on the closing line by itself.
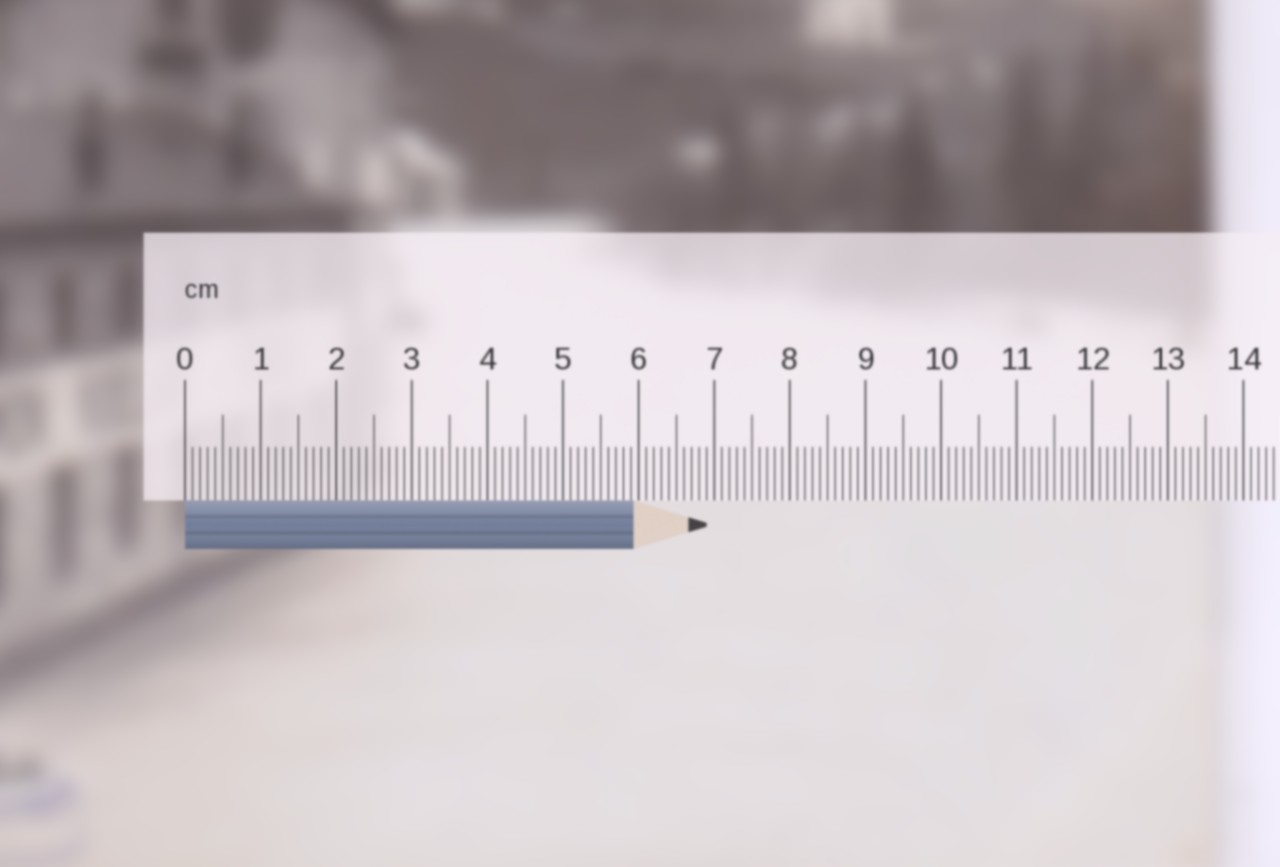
6.9; cm
